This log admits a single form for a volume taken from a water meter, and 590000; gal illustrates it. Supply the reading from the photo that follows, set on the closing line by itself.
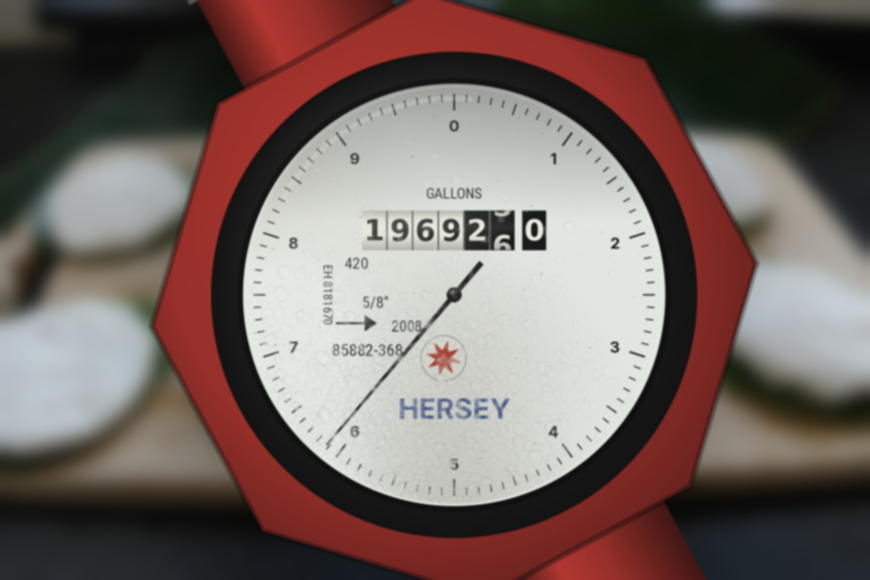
1969256.1; gal
